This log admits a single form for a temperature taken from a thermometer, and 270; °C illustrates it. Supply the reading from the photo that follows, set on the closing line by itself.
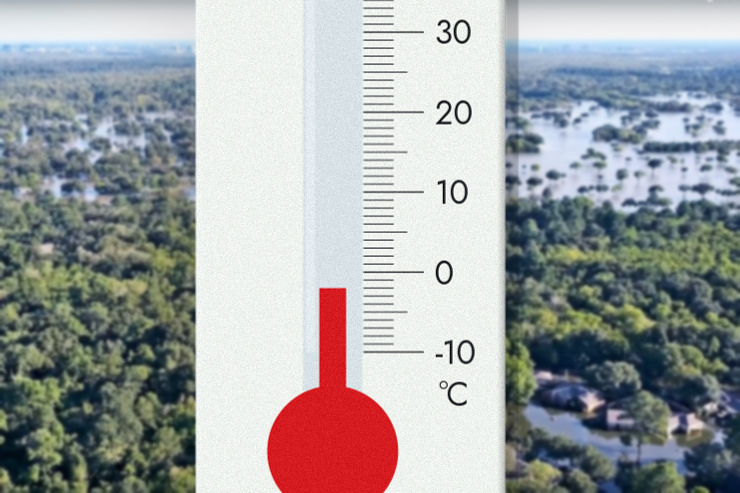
-2; °C
